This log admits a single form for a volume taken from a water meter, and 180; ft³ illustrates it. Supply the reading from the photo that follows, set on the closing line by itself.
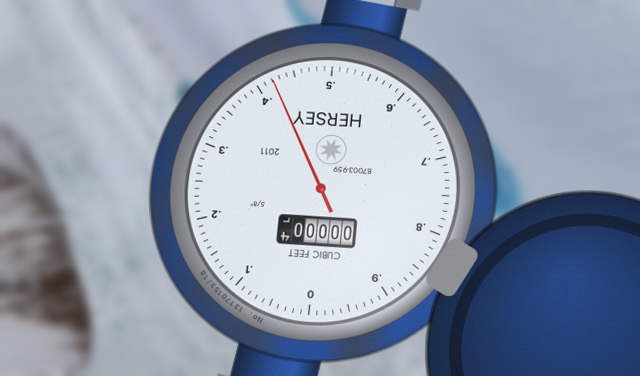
4.42; ft³
